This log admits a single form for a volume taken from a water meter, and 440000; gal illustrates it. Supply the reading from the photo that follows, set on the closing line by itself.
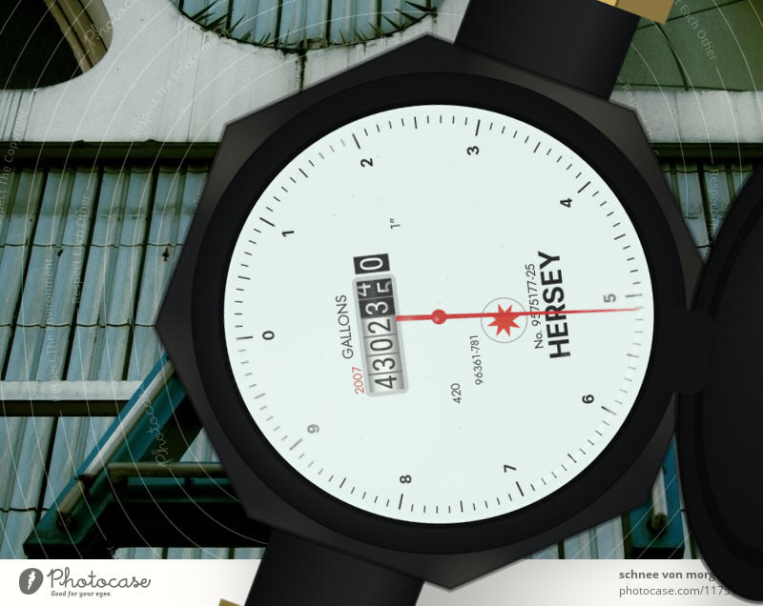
4302345.1; gal
